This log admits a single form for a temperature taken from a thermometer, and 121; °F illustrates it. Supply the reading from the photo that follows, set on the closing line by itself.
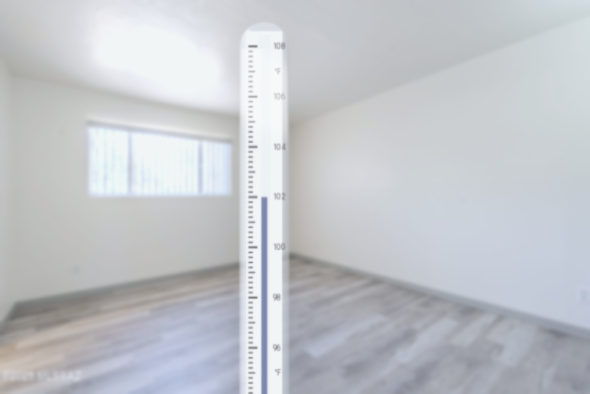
102; °F
